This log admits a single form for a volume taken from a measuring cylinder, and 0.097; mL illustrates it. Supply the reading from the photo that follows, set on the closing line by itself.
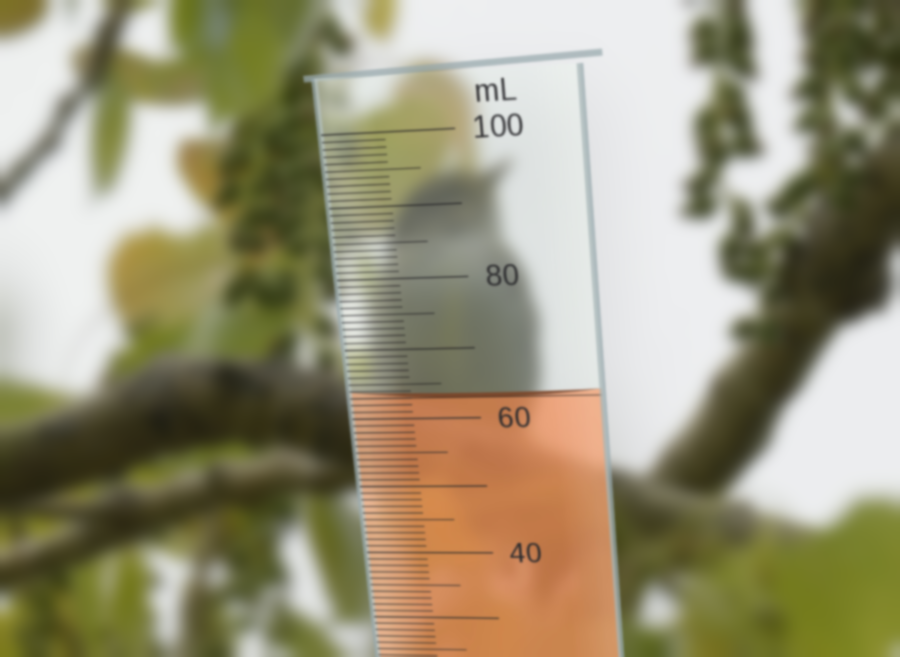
63; mL
